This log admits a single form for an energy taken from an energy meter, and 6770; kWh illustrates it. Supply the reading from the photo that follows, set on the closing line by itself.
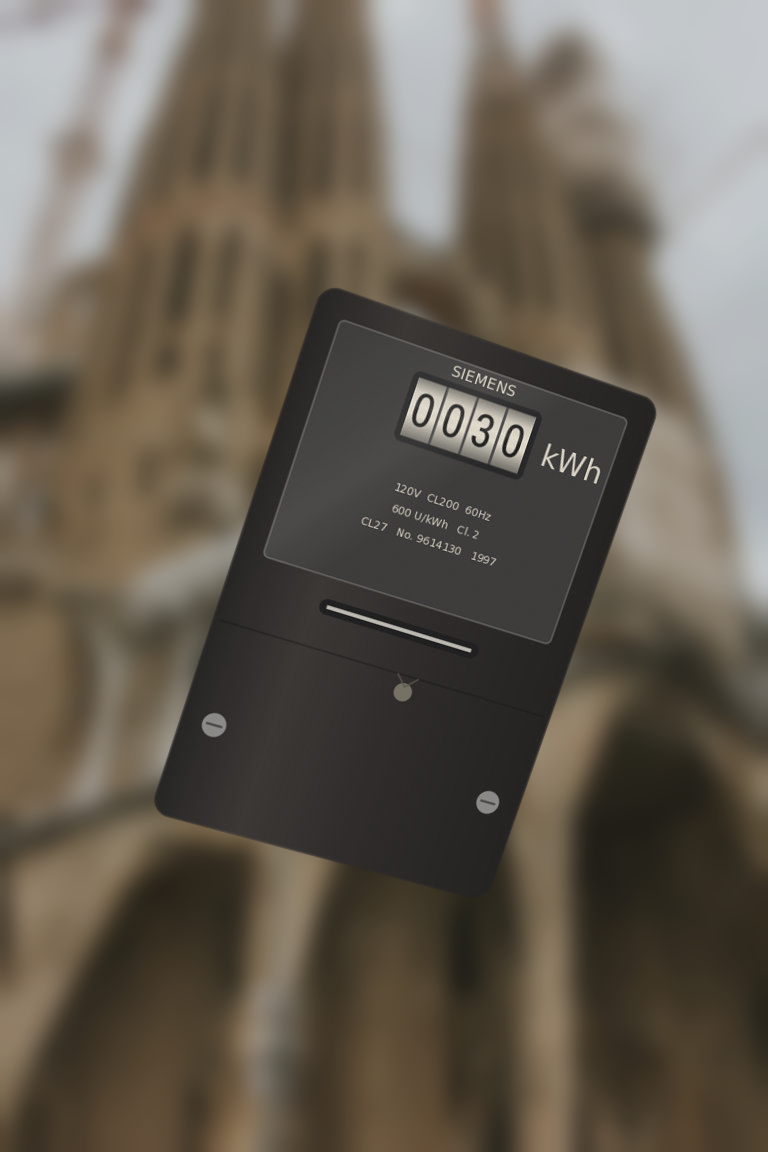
30; kWh
